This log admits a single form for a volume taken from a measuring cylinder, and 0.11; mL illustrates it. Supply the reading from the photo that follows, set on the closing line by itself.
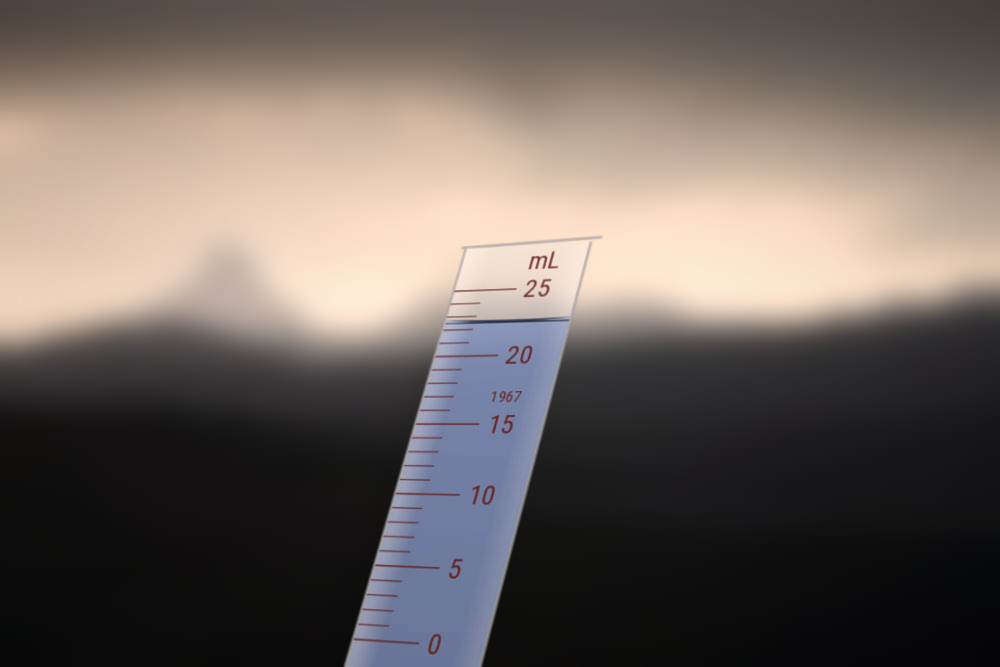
22.5; mL
